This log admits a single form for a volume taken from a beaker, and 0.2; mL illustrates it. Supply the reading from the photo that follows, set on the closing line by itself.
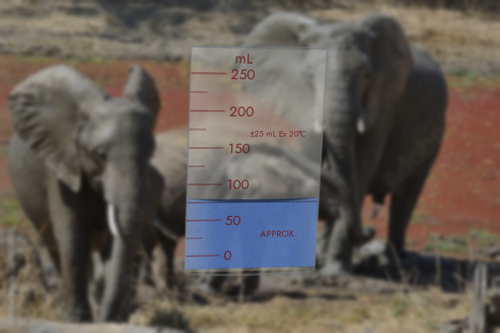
75; mL
